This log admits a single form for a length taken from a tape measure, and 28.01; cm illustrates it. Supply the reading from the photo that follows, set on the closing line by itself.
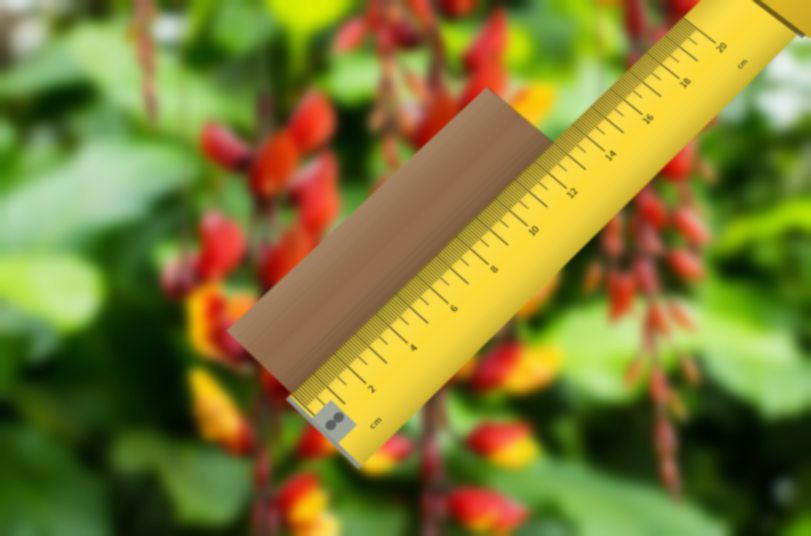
13; cm
